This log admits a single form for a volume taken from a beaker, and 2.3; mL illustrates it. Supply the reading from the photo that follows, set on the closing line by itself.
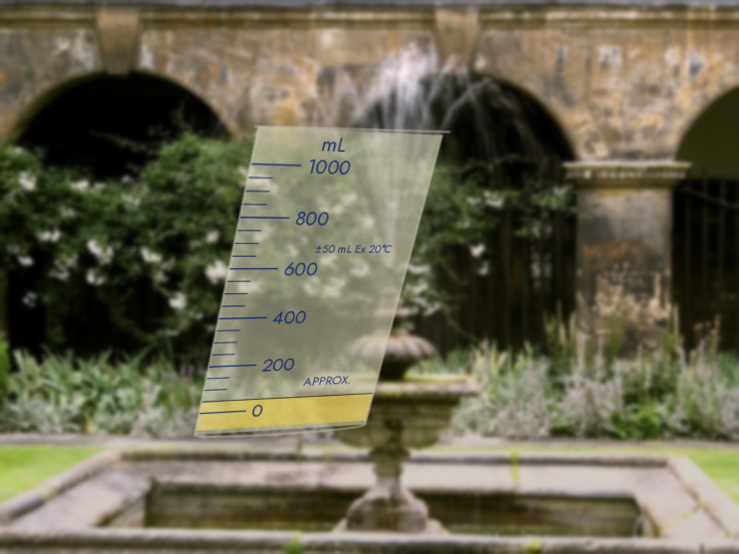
50; mL
